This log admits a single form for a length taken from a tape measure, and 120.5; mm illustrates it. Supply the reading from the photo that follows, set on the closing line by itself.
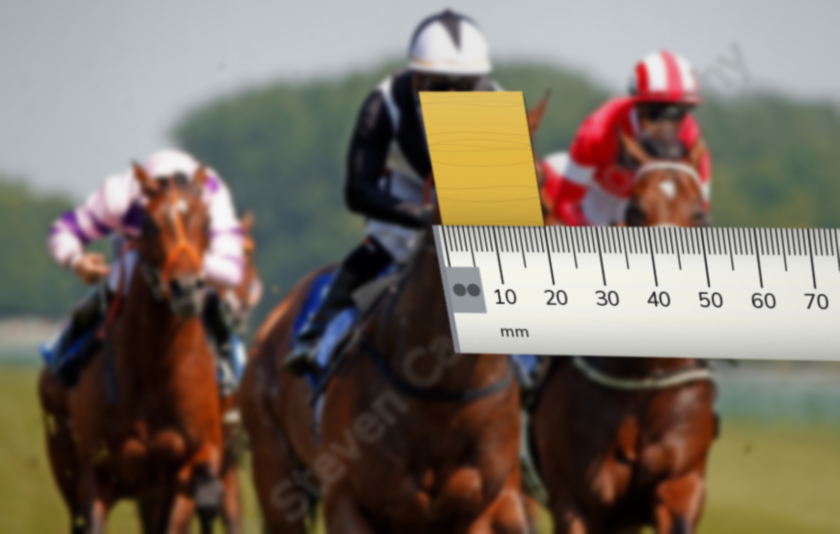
20; mm
